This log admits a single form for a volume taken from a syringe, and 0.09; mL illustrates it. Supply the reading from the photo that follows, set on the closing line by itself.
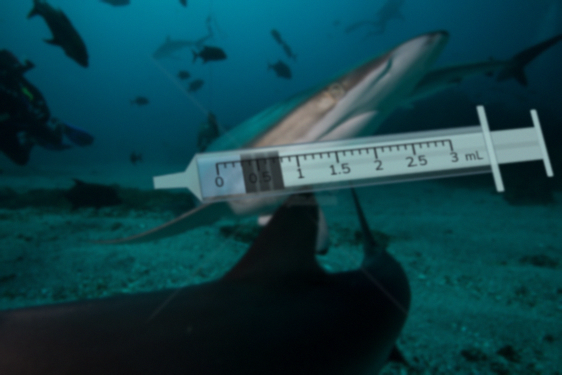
0.3; mL
